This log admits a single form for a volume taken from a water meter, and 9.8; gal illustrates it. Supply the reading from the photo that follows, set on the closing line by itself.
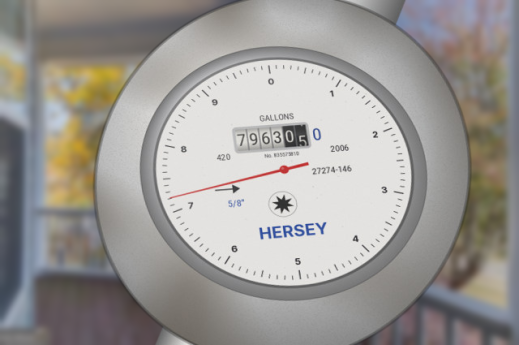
7963047.2; gal
